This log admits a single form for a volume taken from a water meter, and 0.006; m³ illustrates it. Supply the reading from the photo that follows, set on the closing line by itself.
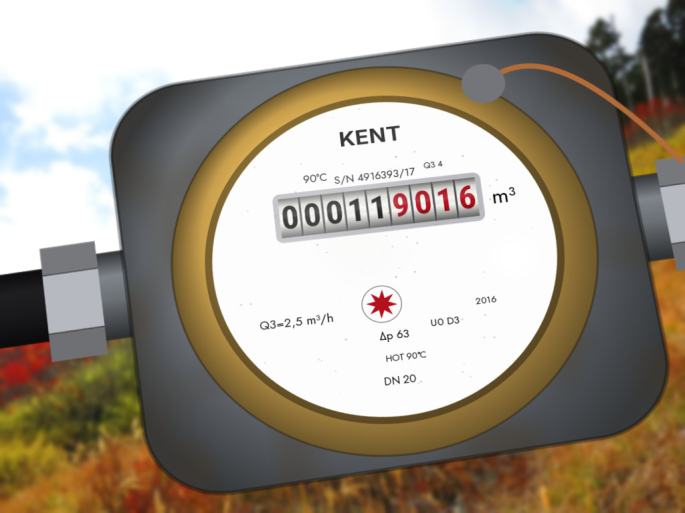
11.9016; m³
